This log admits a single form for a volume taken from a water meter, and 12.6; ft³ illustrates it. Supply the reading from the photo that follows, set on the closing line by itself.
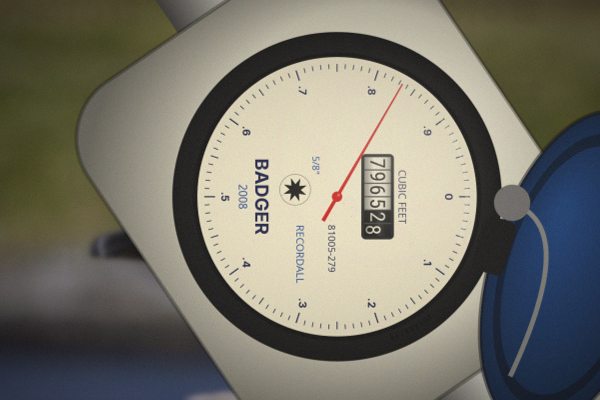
796527.83; ft³
